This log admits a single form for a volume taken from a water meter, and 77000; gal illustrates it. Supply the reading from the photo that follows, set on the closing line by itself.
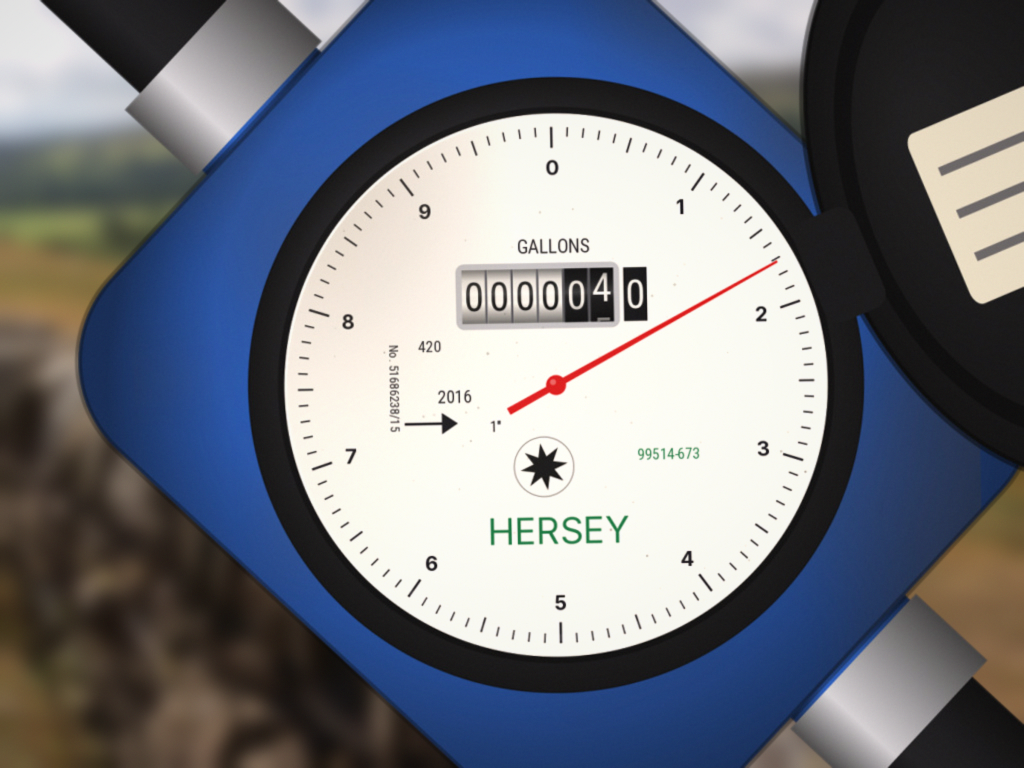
41.7; gal
